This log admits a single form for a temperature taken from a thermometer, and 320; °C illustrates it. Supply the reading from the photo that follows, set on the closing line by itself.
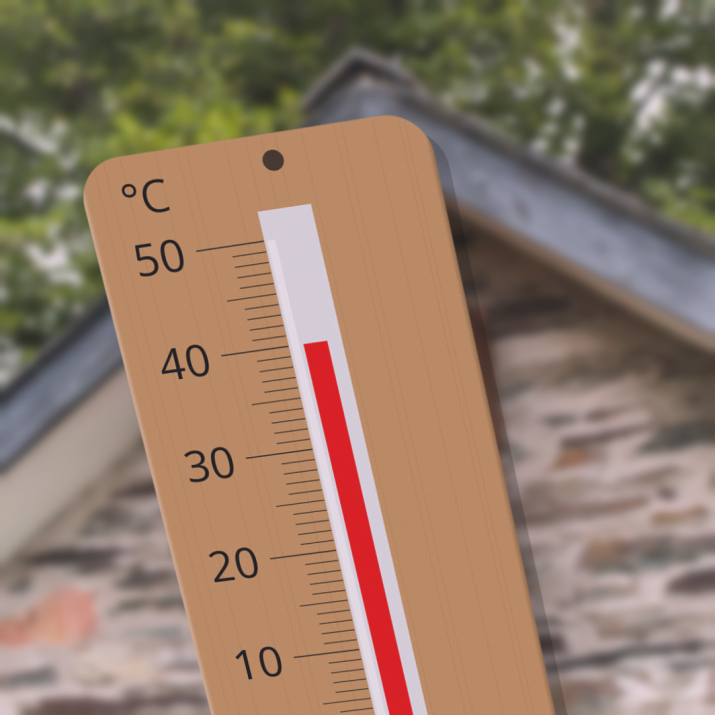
40; °C
